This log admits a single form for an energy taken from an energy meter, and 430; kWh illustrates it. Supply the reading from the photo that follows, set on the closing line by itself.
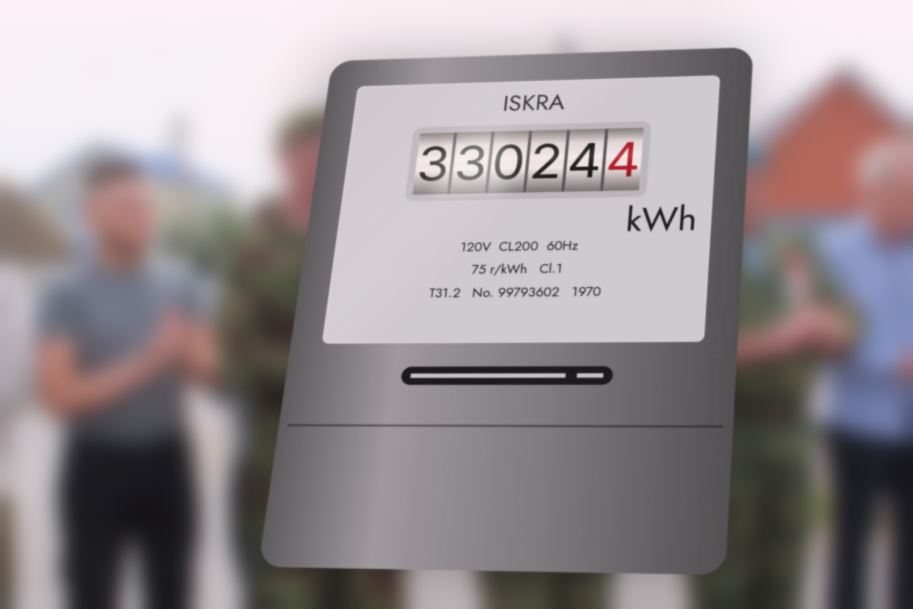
33024.4; kWh
